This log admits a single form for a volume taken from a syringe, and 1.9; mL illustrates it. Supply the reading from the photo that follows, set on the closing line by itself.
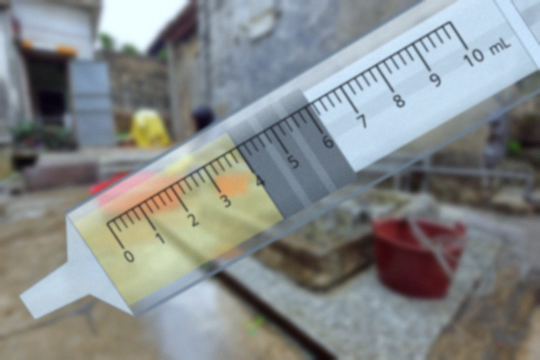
4; mL
